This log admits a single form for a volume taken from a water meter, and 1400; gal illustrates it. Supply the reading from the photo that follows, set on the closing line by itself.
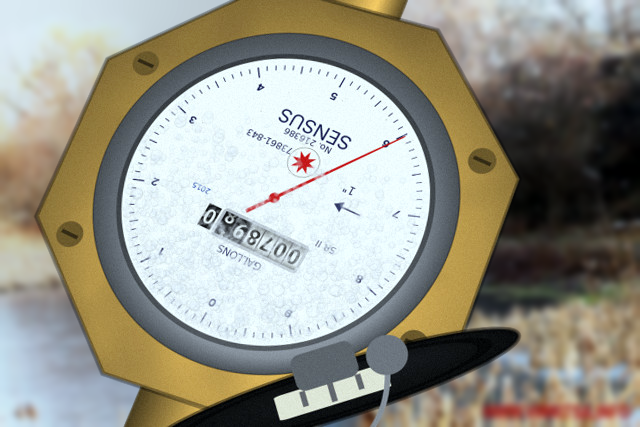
78976.0; gal
